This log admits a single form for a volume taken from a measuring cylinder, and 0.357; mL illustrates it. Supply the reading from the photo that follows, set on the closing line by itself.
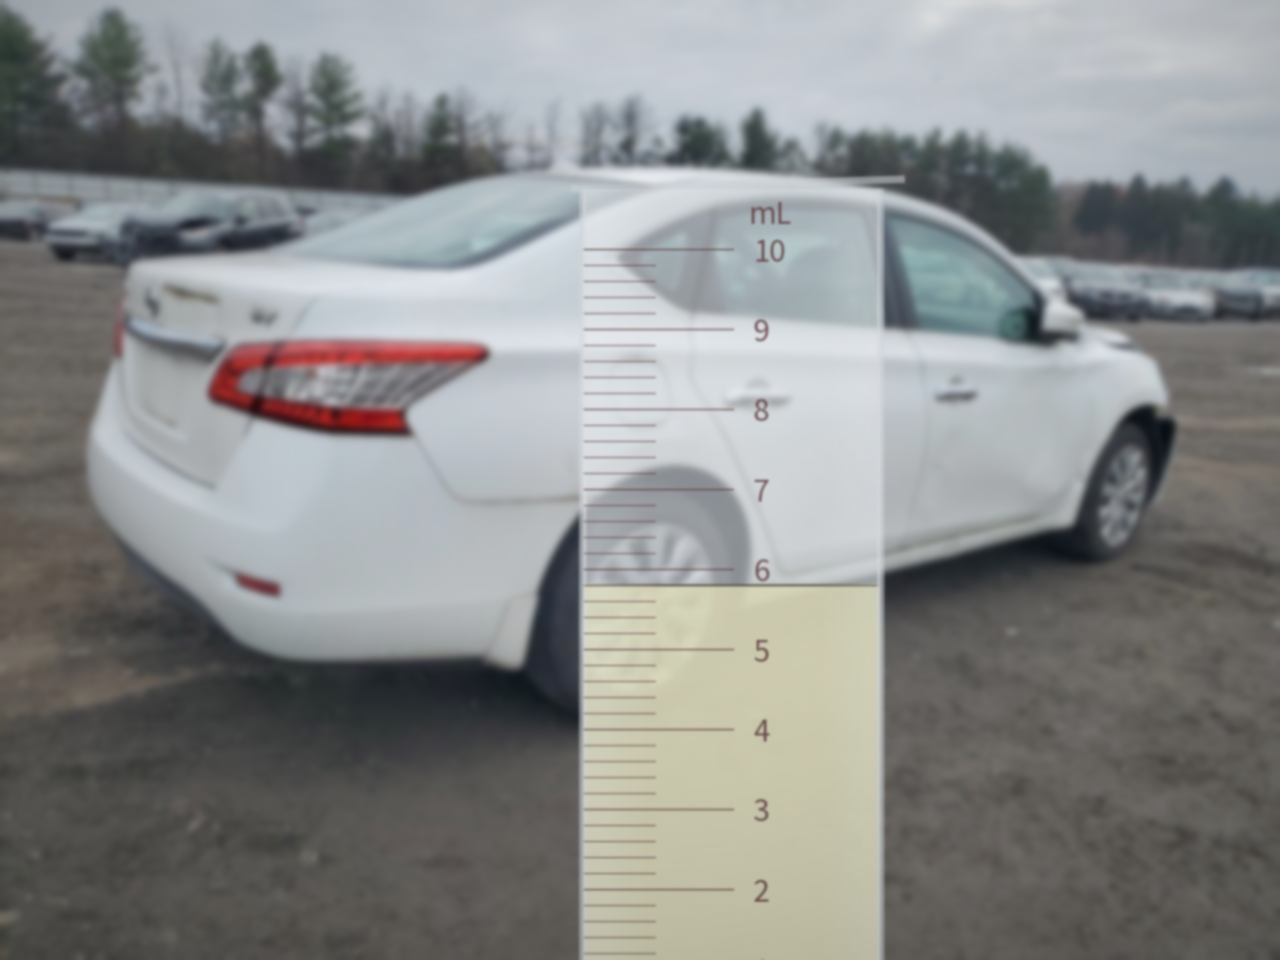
5.8; mL
